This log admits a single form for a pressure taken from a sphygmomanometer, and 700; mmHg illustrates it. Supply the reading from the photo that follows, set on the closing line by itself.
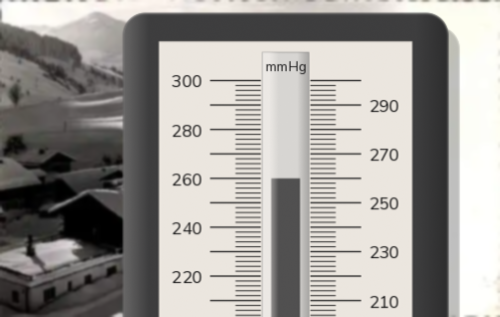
260; mmHg
